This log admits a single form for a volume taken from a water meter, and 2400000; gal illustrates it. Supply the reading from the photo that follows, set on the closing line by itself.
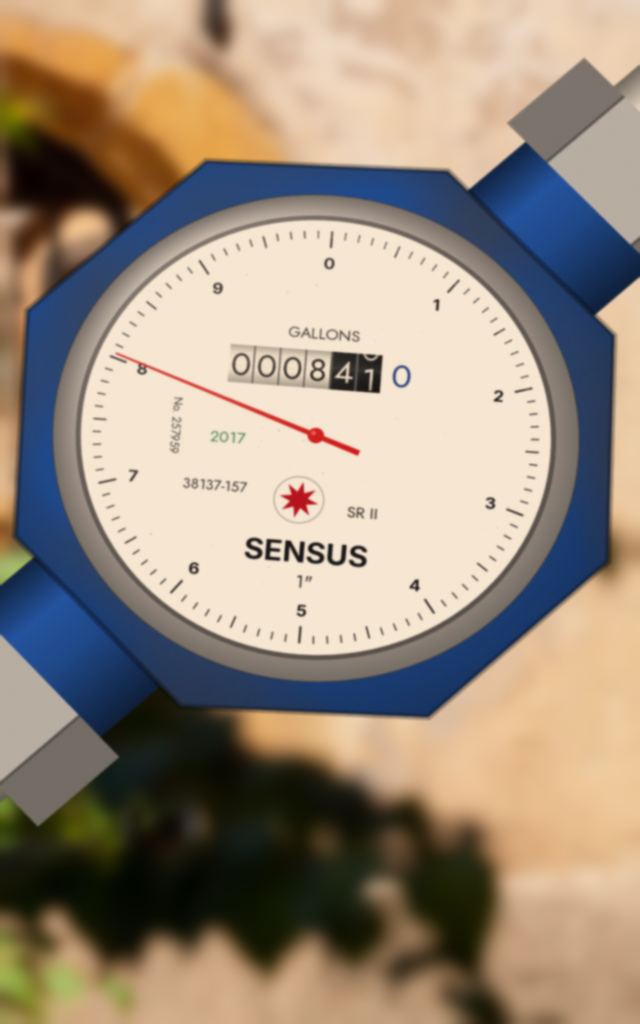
8408.0; gal
